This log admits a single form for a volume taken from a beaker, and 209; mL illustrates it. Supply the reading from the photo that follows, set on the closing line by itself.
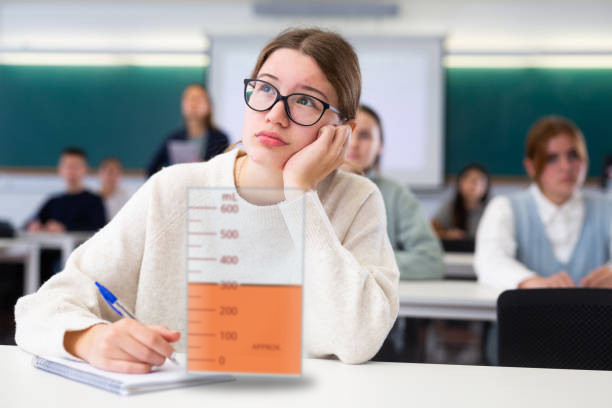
300; mL
